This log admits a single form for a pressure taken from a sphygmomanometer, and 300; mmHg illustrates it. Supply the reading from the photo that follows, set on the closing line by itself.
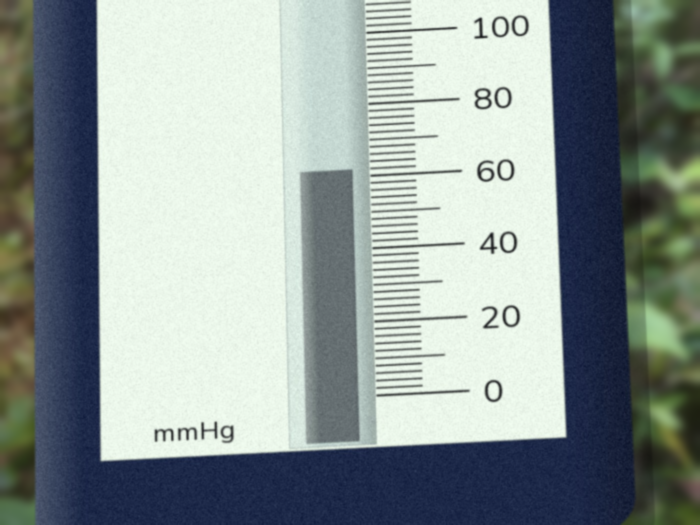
62; mmHg
